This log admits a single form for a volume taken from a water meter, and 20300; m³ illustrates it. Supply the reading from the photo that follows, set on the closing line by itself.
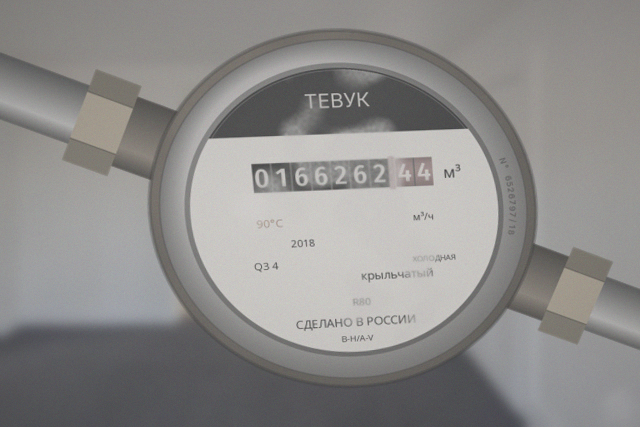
166262.44; m³
